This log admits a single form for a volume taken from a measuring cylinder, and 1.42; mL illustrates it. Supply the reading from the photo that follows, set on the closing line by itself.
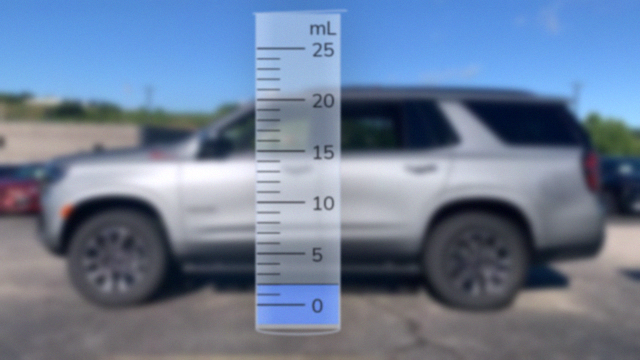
2; mL
